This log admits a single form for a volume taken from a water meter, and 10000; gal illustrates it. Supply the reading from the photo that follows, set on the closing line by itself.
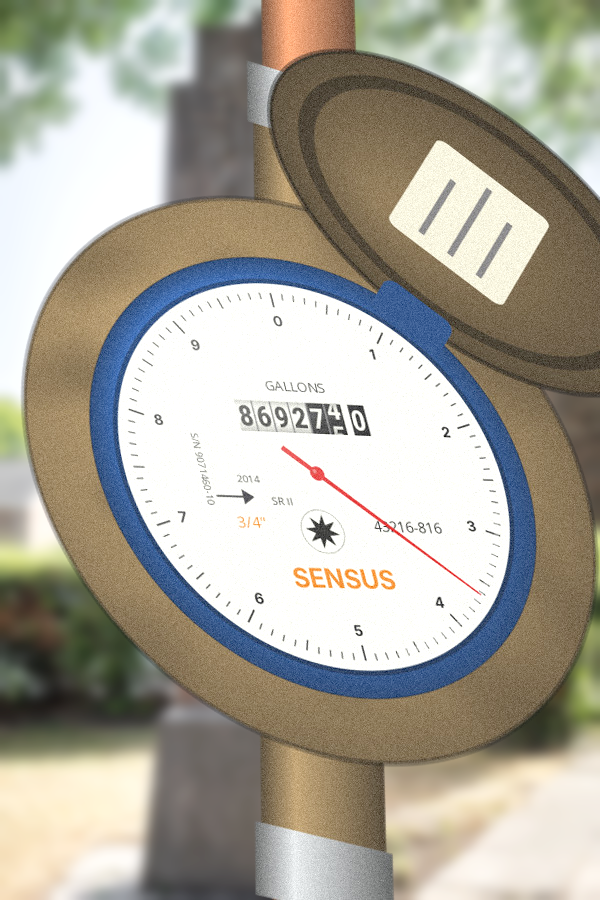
8692743.6; gal
